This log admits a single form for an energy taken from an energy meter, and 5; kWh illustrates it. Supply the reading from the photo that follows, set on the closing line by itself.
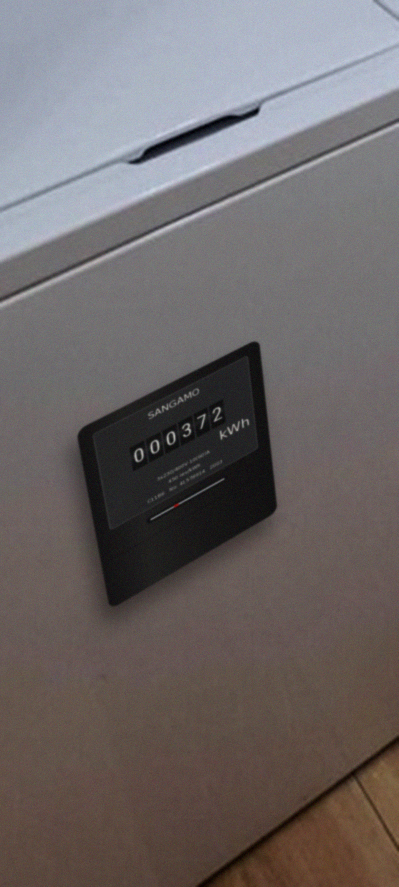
372; kWh
